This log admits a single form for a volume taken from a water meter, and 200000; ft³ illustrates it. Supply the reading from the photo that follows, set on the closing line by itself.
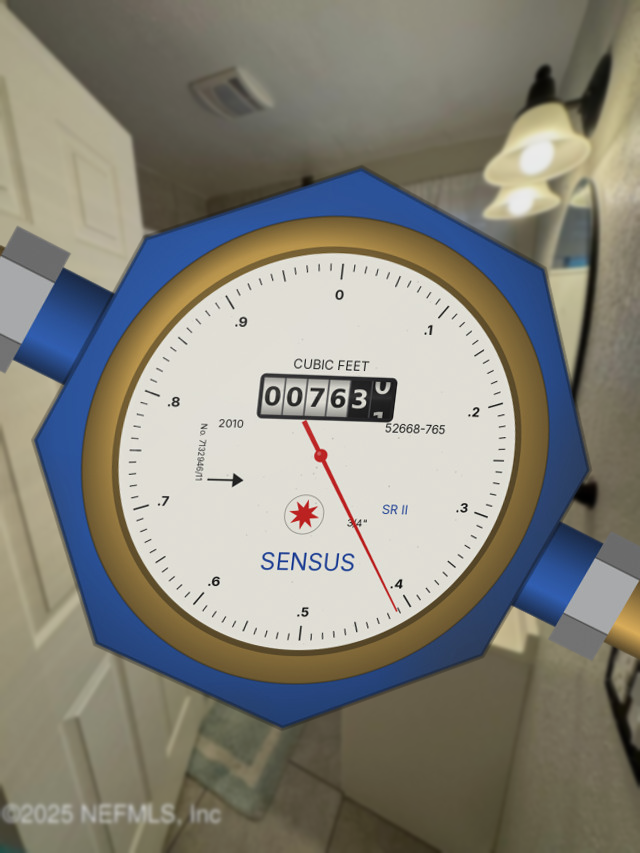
7630.41; ft³
